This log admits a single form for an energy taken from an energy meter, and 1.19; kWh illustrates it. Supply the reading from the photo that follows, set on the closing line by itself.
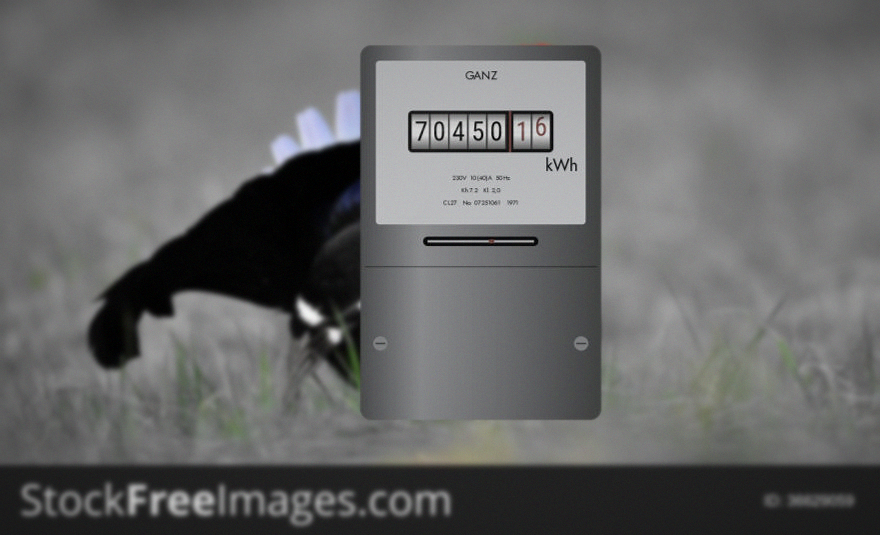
70450.16; kWh
